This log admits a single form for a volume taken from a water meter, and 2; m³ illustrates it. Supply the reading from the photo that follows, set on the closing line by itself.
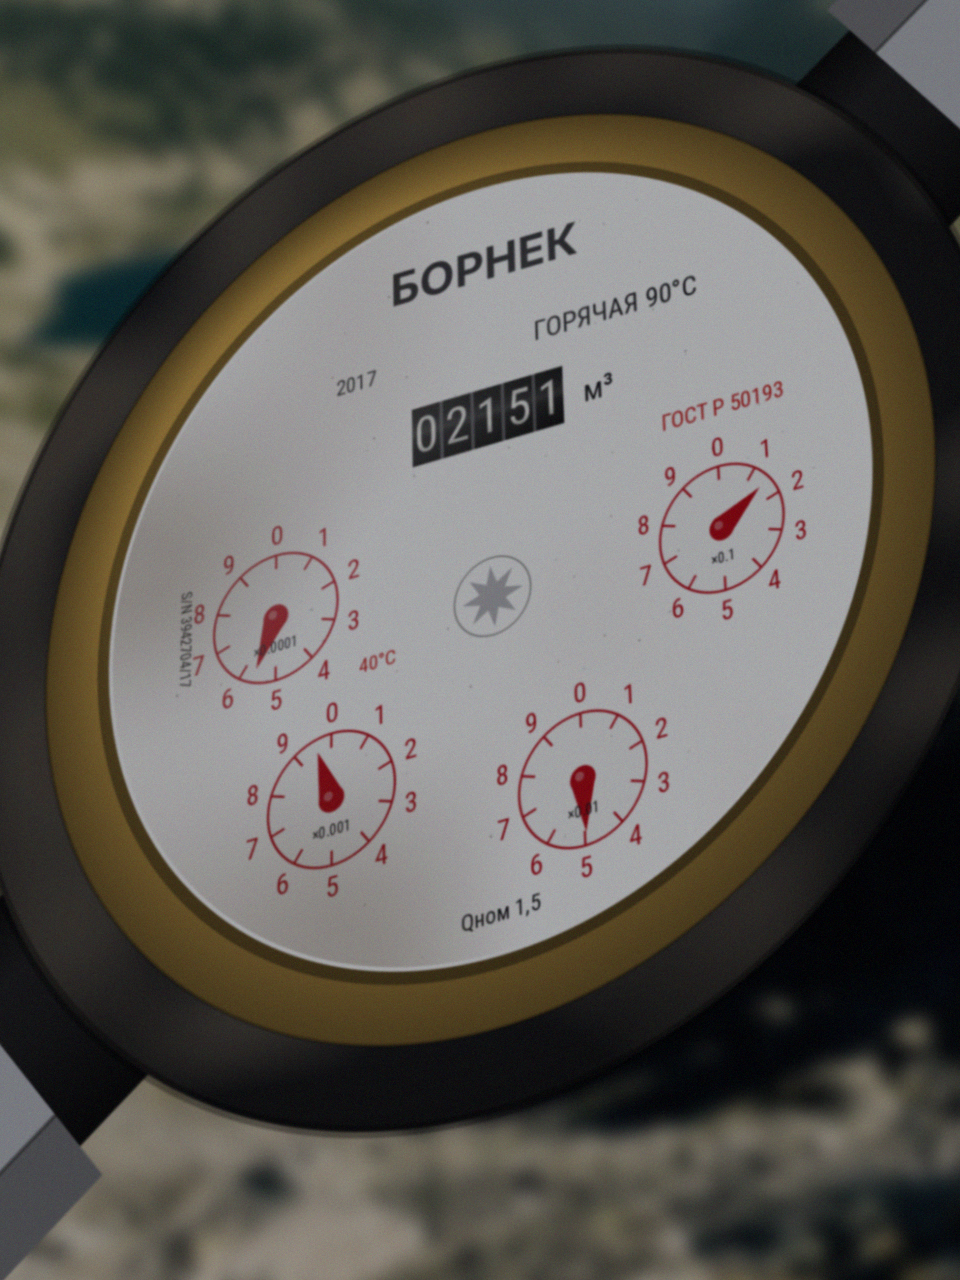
2151.1495; m³
